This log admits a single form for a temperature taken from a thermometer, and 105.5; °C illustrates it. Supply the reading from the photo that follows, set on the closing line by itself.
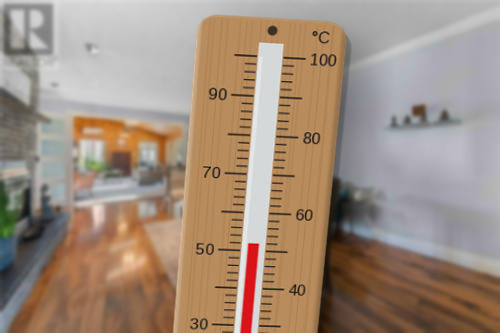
52; °C
